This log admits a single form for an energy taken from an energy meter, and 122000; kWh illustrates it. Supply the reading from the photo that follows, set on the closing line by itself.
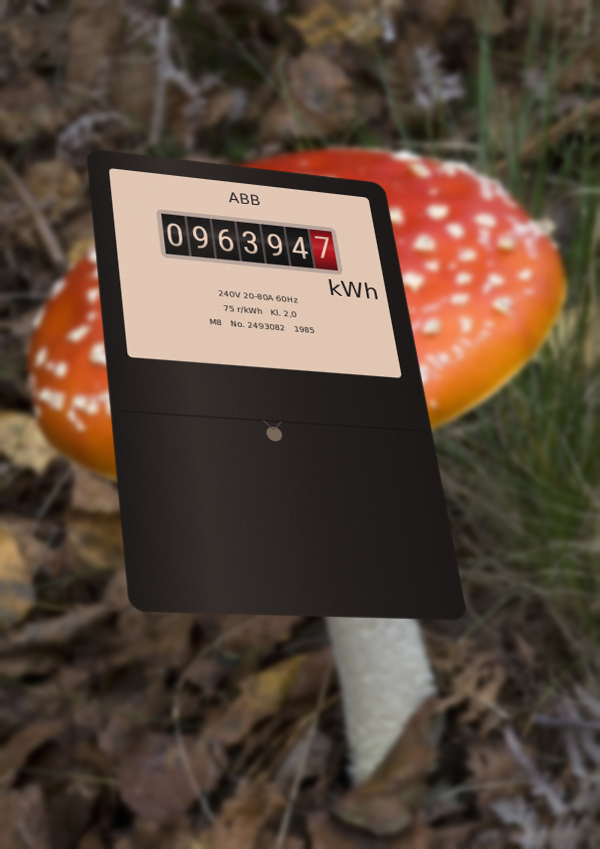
96394.7; kWh
